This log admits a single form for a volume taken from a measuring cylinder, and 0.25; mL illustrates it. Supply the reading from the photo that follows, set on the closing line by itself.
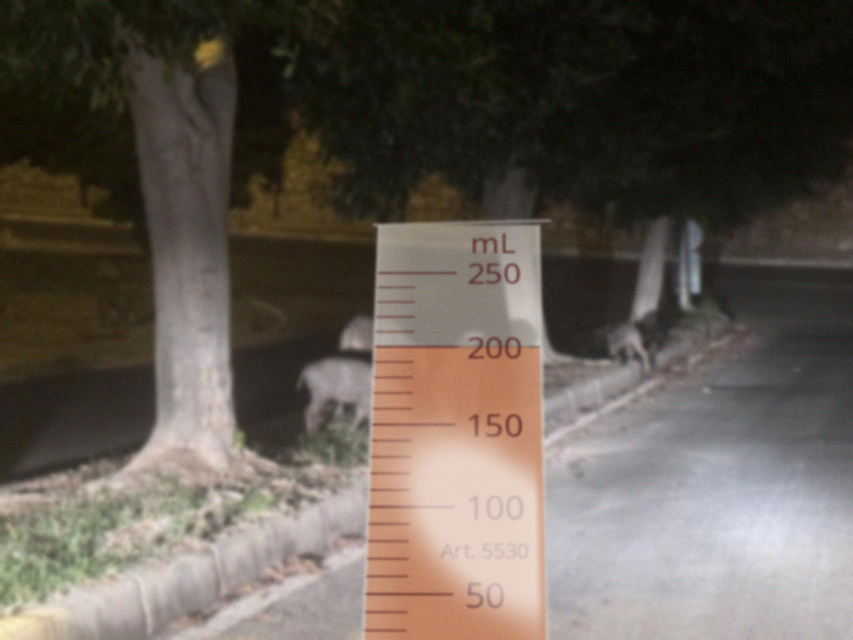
200; mL
